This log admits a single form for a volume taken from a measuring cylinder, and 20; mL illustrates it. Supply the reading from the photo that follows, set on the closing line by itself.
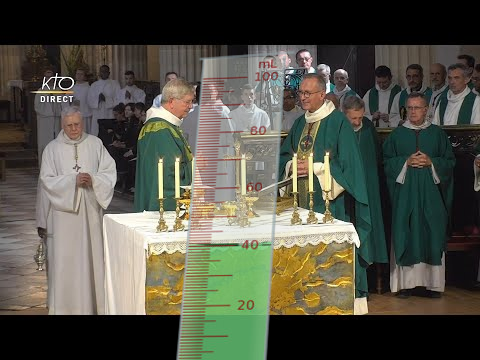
40; mL
